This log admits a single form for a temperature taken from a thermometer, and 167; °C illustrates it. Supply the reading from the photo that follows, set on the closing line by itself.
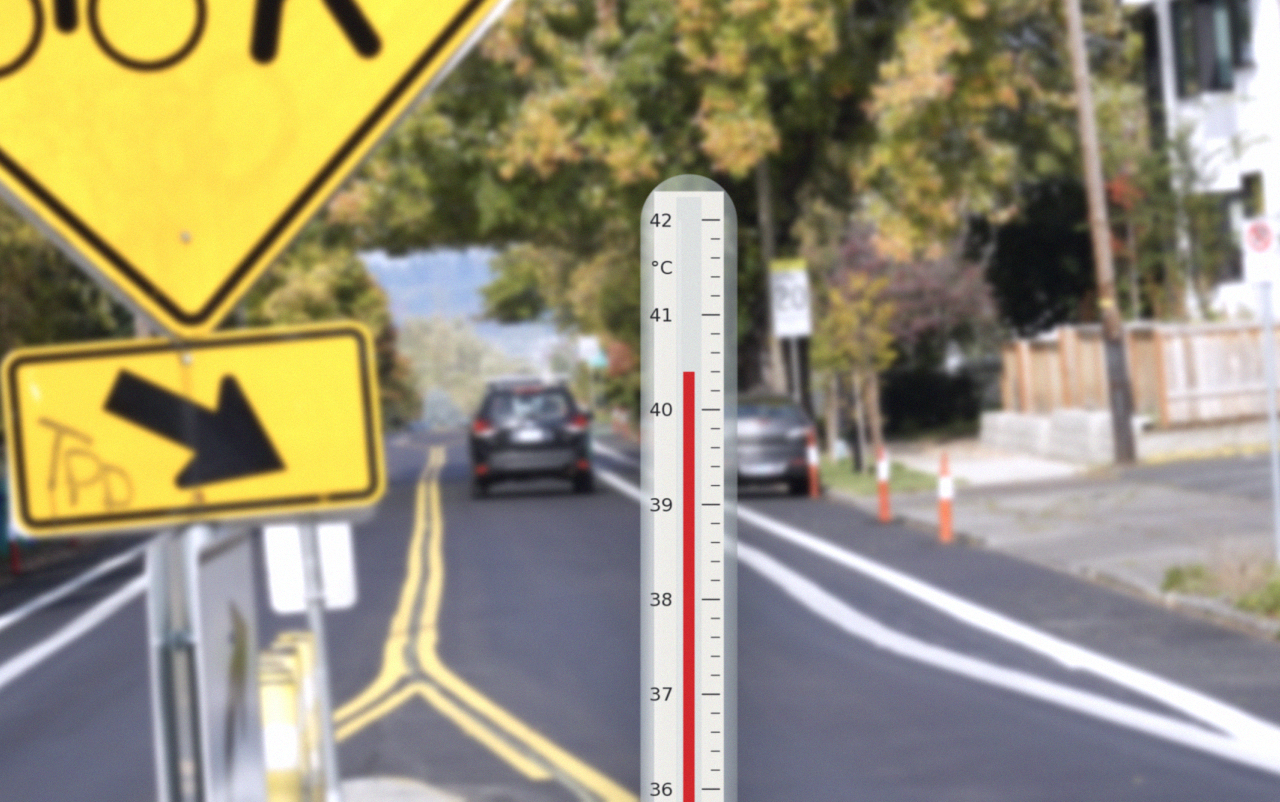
40.4; °C
